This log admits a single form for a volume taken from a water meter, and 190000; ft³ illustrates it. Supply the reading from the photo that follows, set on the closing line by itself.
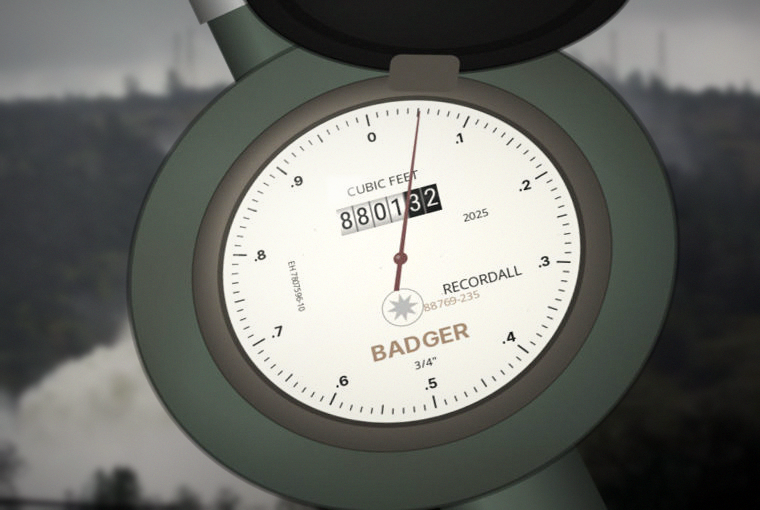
880132.05; ft³
